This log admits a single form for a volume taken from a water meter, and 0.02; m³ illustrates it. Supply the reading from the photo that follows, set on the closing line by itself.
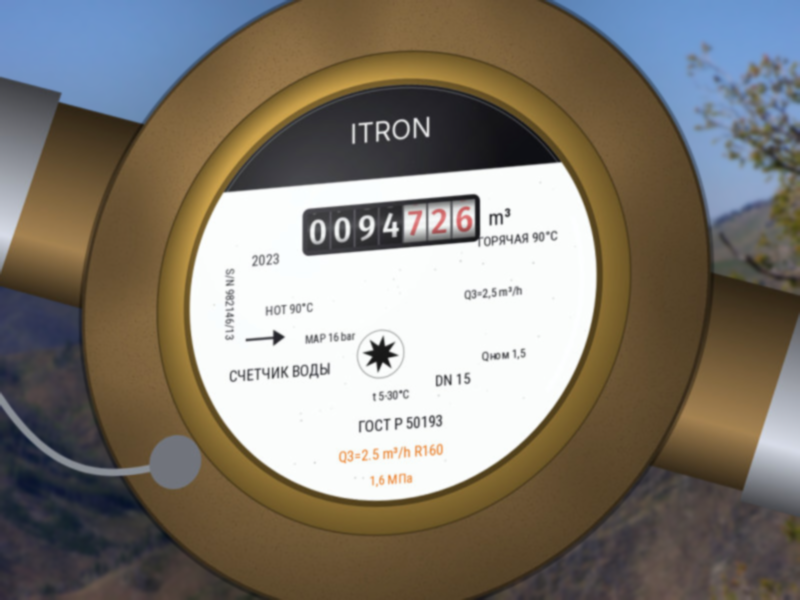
94.726; m³
